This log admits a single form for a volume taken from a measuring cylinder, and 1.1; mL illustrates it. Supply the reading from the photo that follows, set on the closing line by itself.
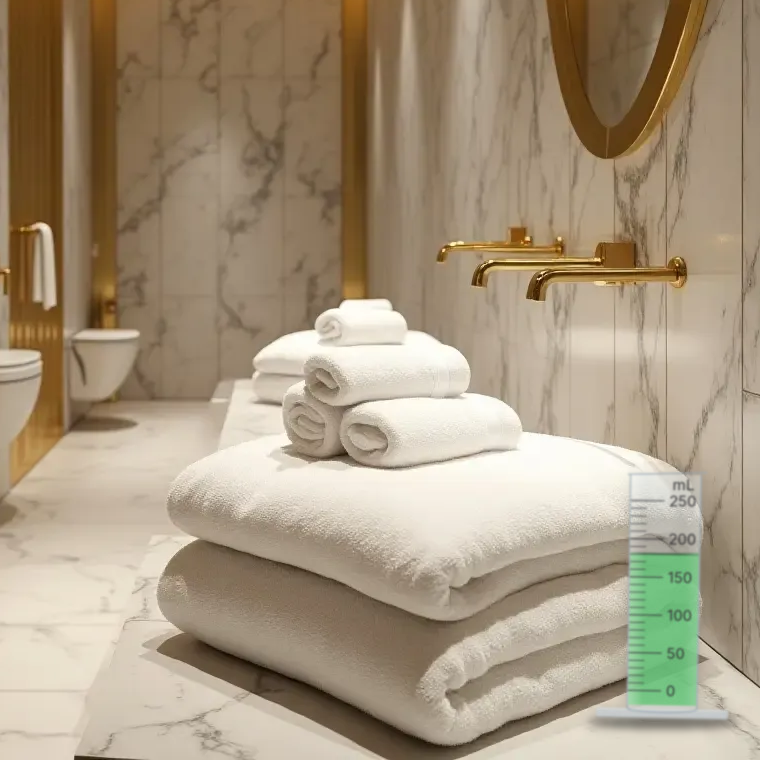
180; mL
